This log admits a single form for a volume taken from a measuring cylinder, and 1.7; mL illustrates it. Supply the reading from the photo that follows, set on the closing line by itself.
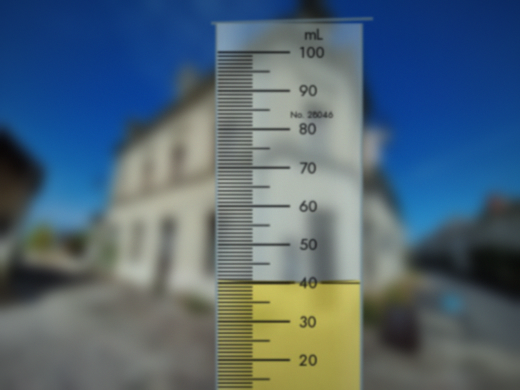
40; mL
